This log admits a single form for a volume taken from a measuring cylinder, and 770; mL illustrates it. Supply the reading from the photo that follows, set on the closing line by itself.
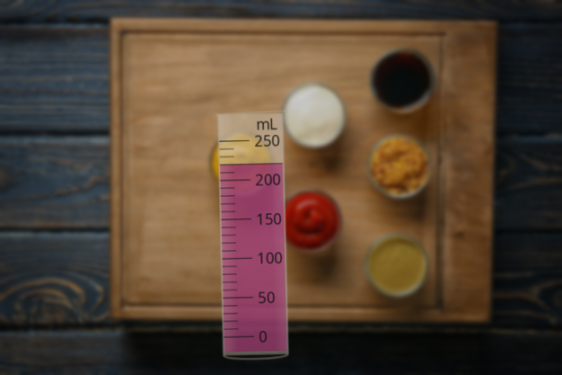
220; mL
